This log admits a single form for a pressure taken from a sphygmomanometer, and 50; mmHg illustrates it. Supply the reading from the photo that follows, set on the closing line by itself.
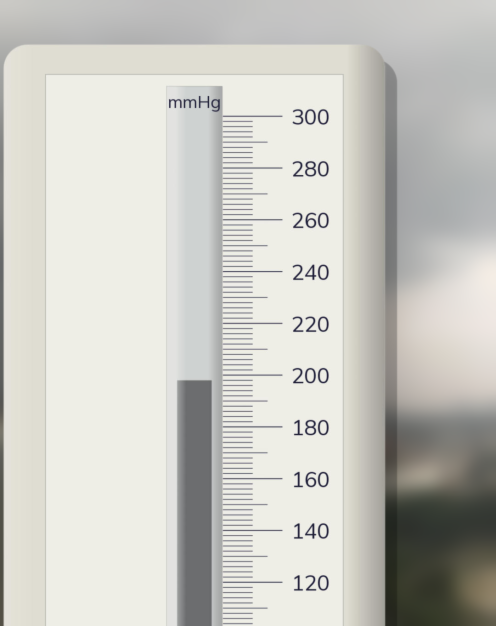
198; mmHg
